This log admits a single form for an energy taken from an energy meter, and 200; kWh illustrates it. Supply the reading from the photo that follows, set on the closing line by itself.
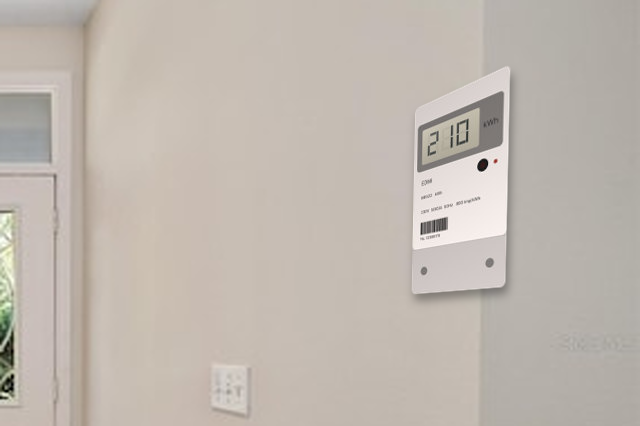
210; kWh
